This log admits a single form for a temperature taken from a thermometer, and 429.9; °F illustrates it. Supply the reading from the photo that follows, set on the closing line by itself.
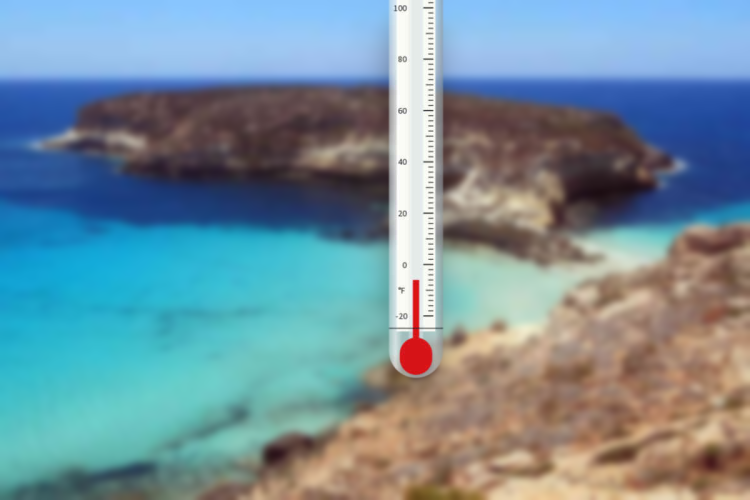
-6; °F
